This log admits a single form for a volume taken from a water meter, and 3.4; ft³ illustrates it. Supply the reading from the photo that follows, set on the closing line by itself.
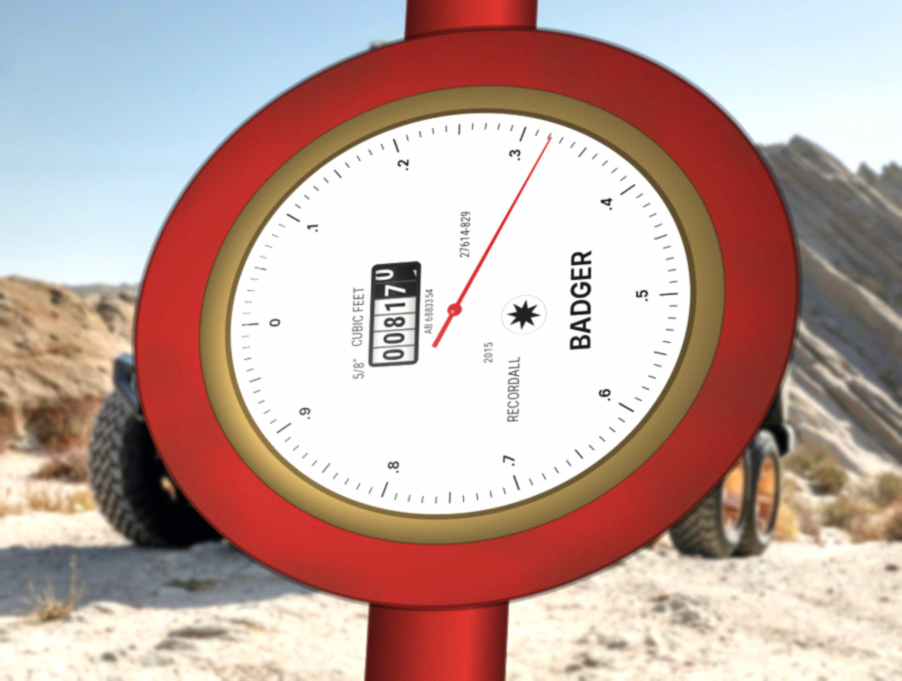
8170.32; ft³
